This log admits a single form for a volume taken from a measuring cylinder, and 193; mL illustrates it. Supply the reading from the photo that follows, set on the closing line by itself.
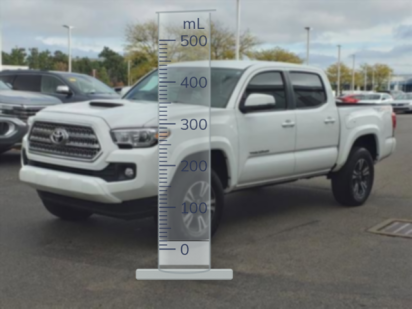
20; mL
